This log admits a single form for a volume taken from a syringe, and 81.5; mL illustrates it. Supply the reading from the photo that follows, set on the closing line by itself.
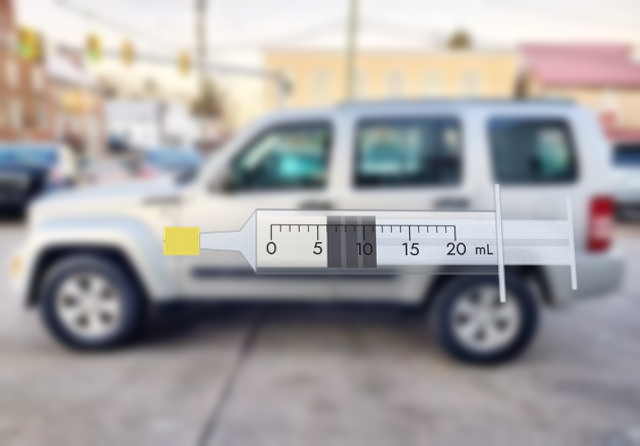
6; mL
